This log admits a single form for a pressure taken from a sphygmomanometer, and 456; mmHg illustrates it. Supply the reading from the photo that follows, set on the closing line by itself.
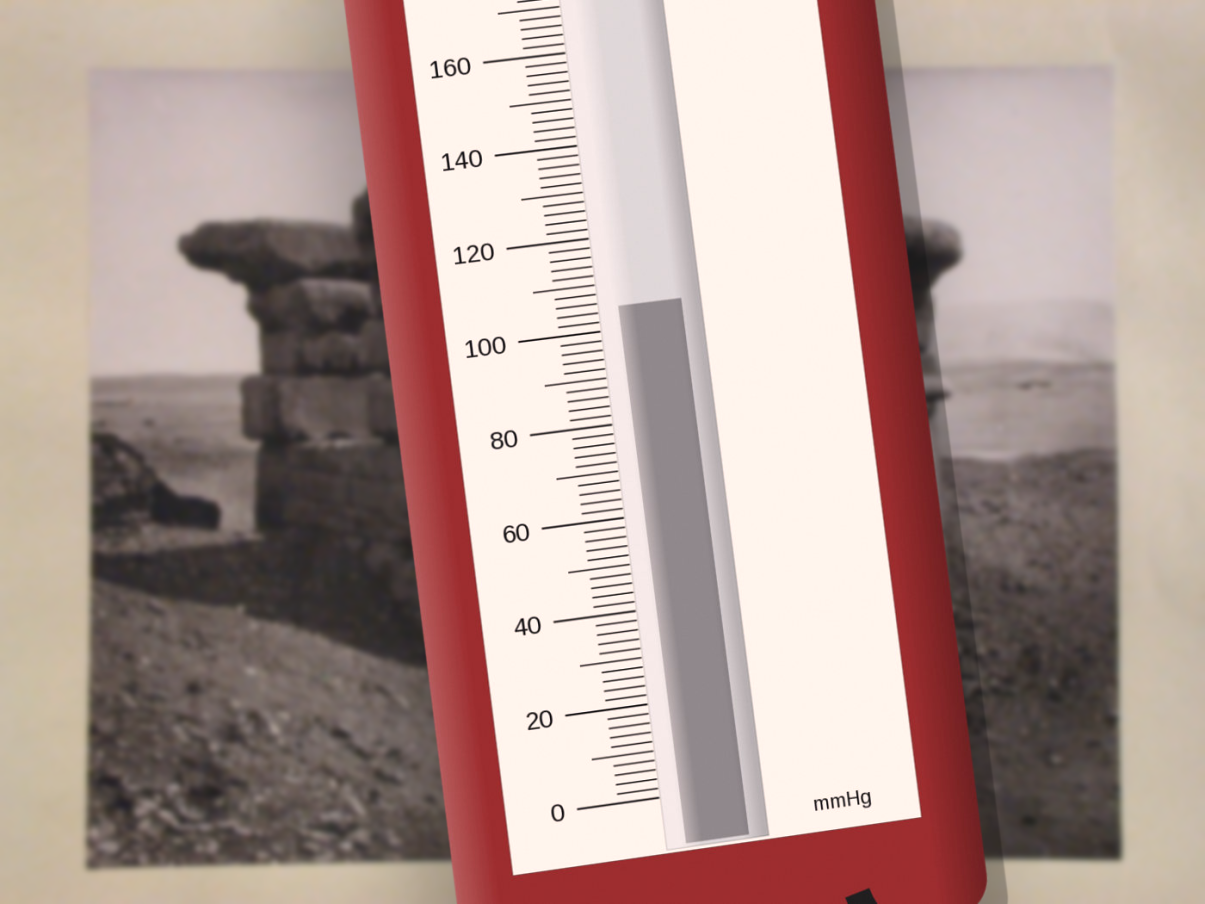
105; mmHg
